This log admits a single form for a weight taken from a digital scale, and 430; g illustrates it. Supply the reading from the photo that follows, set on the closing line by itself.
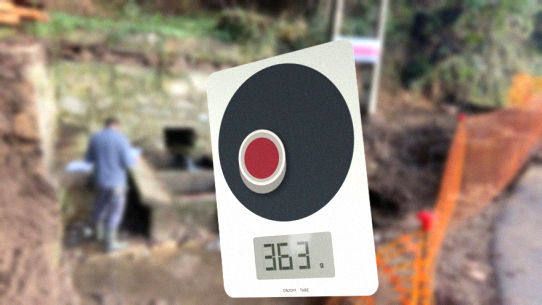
363; g
